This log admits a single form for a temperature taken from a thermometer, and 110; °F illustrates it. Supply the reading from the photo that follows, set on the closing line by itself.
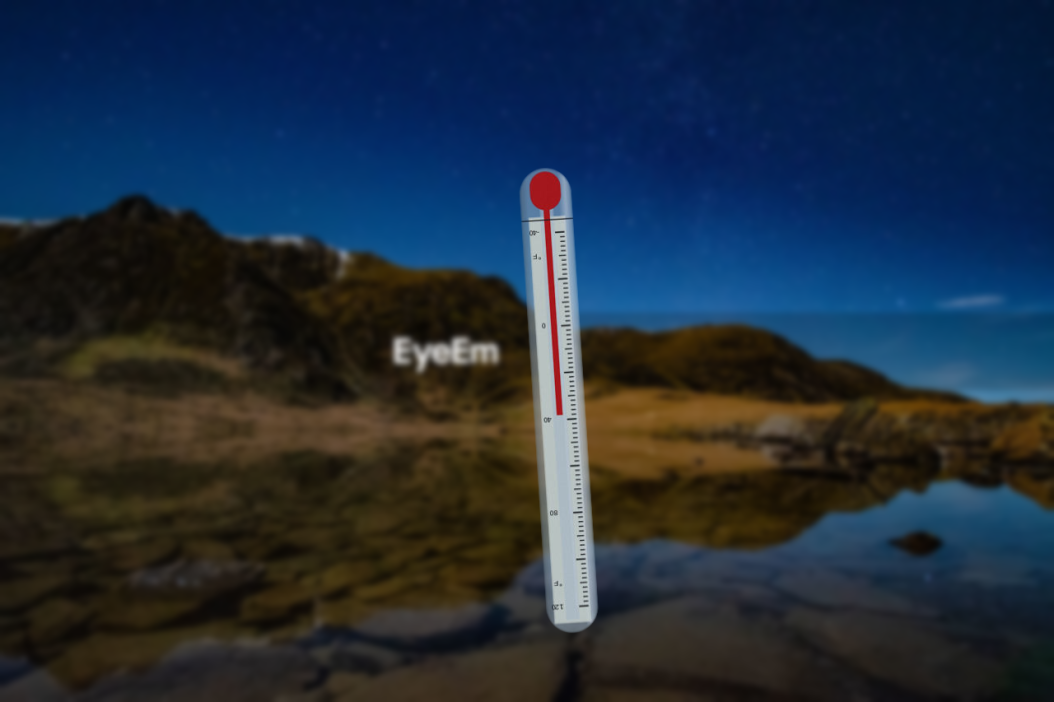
38; °F
